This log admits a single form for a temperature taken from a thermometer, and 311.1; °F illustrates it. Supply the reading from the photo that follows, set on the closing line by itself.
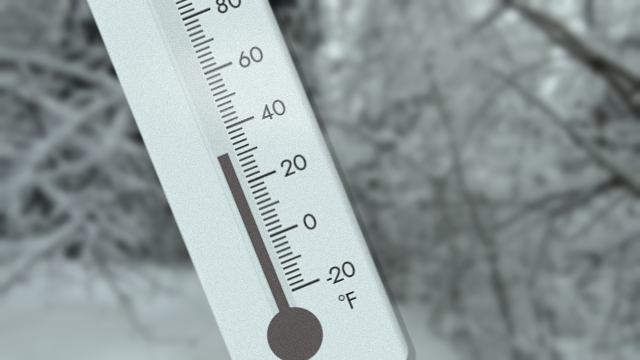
32; °F
